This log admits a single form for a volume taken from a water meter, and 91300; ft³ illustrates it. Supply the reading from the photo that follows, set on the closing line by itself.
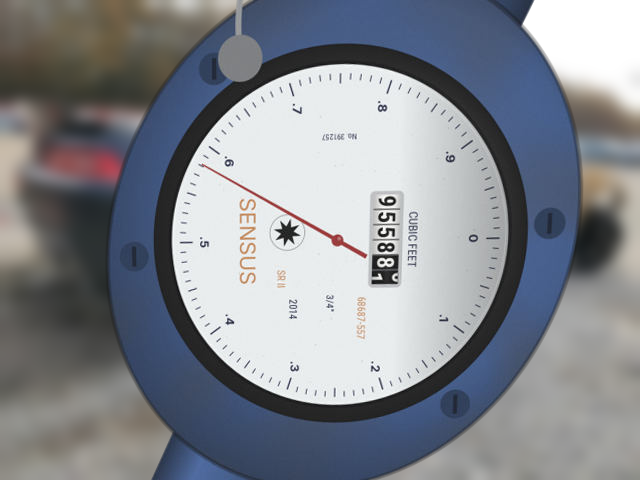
955880.58; ft³
